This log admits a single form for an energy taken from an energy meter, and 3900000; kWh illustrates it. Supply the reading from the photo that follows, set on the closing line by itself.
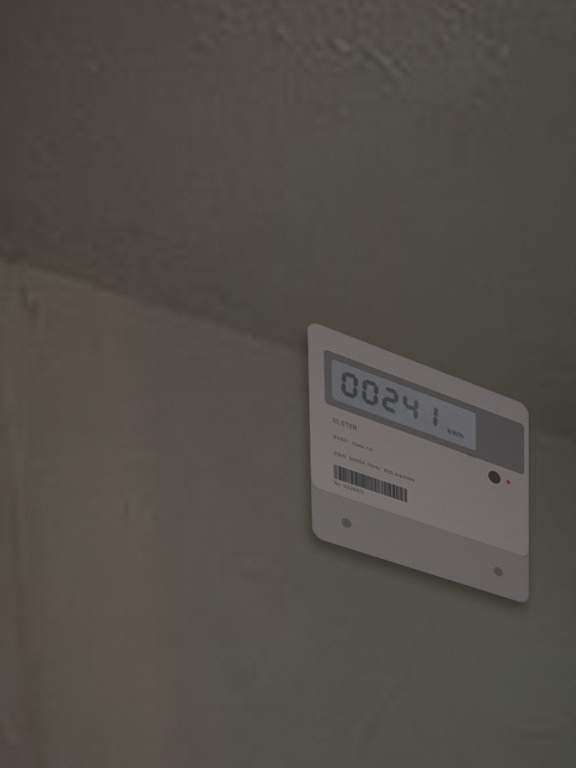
241; kWh
